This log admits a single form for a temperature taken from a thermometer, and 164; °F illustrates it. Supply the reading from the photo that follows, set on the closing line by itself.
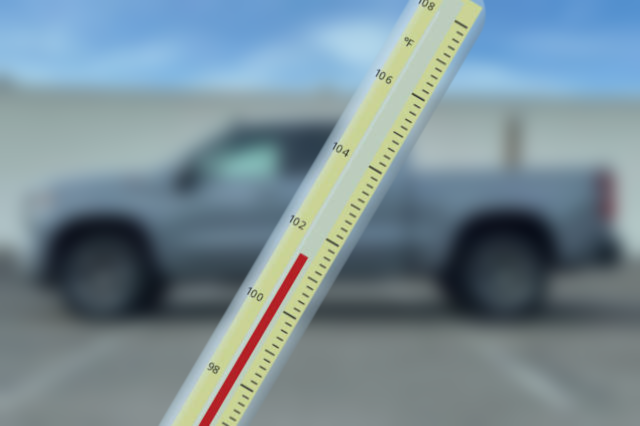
101.4; °F
